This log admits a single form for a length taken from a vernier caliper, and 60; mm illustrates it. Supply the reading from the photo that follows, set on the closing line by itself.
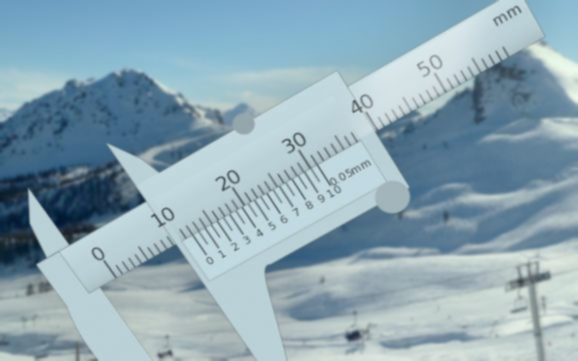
12.0; mm
